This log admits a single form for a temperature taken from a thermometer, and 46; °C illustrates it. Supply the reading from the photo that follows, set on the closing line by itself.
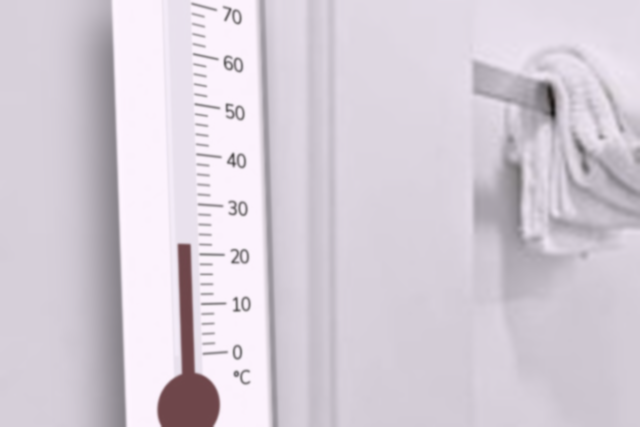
22; °C
